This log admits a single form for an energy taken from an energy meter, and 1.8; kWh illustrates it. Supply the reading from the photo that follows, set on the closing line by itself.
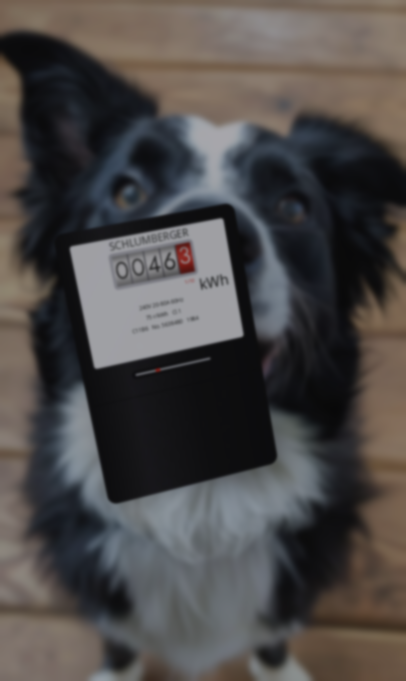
46.3; kWh
